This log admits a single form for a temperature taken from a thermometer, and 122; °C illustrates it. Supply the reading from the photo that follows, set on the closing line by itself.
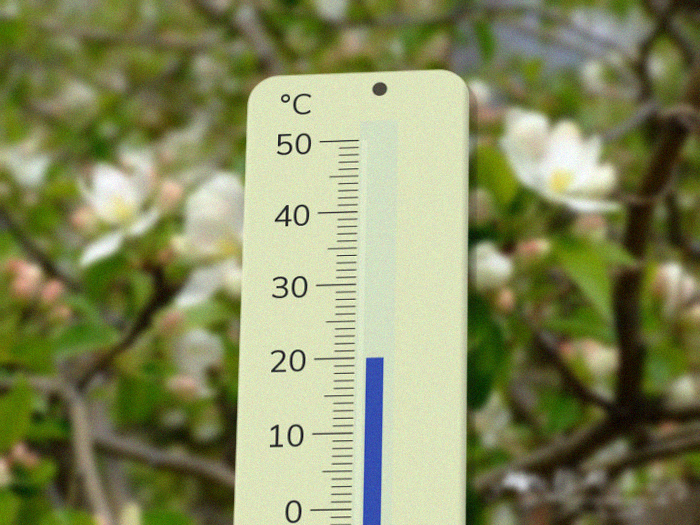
20; °C
